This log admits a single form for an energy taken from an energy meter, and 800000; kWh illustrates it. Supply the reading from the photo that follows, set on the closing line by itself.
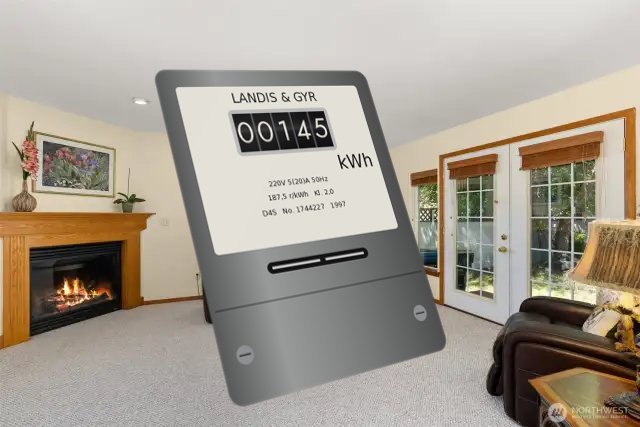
145; kWh
